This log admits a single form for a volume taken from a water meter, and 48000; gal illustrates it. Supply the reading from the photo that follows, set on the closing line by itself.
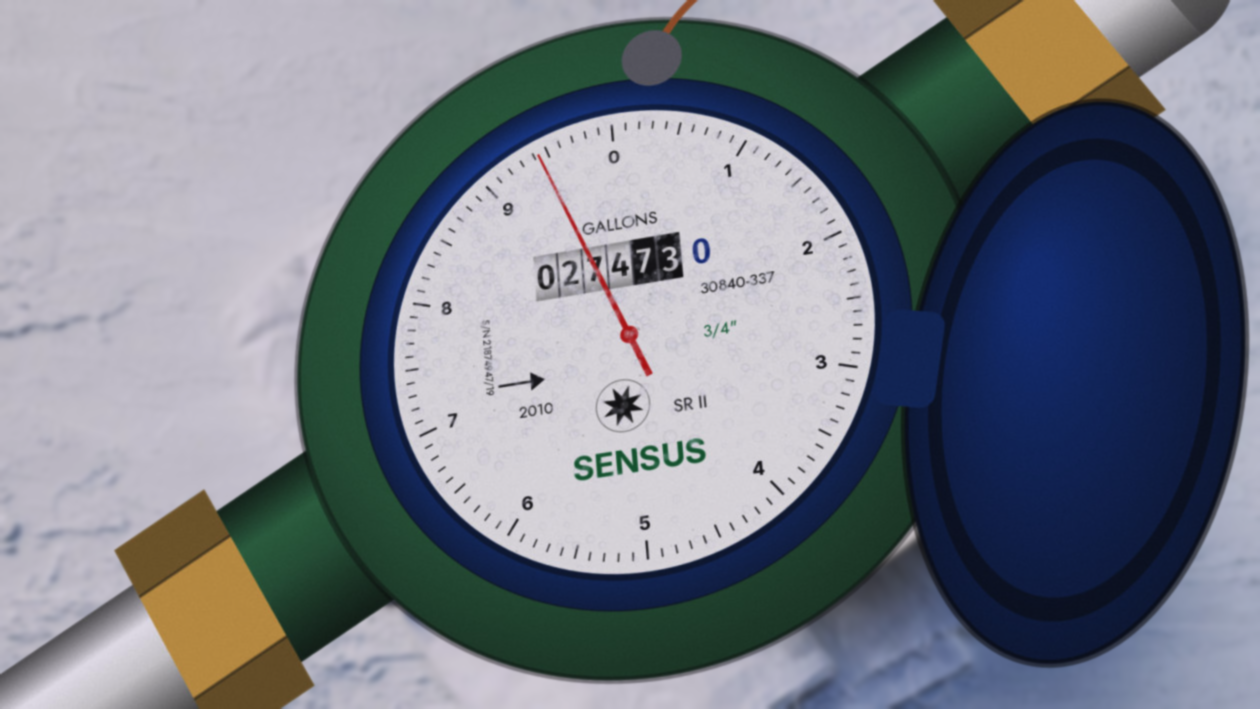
274729.4; gal
